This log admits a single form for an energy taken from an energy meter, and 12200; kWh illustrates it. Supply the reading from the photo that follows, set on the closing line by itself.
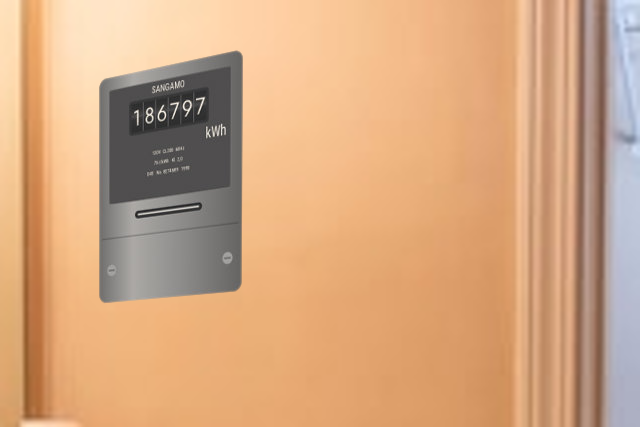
186797; kWh
